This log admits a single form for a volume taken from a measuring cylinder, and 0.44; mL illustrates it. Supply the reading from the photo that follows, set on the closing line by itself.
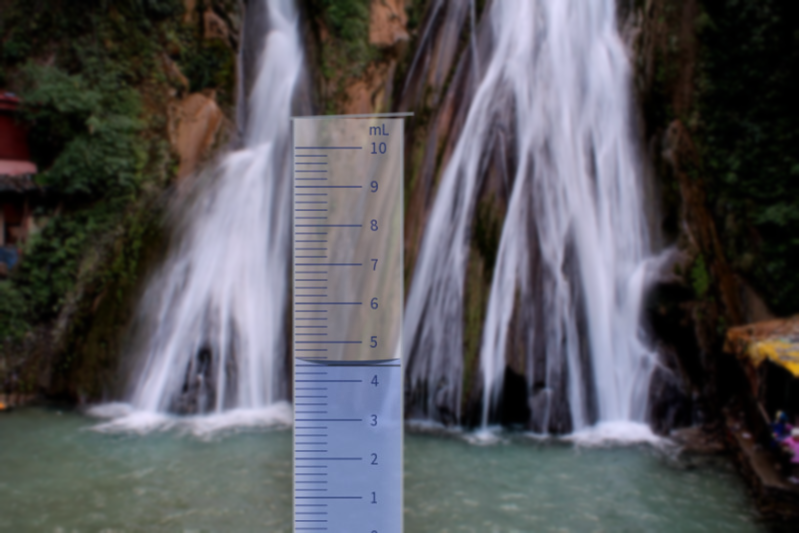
4.4; mL
